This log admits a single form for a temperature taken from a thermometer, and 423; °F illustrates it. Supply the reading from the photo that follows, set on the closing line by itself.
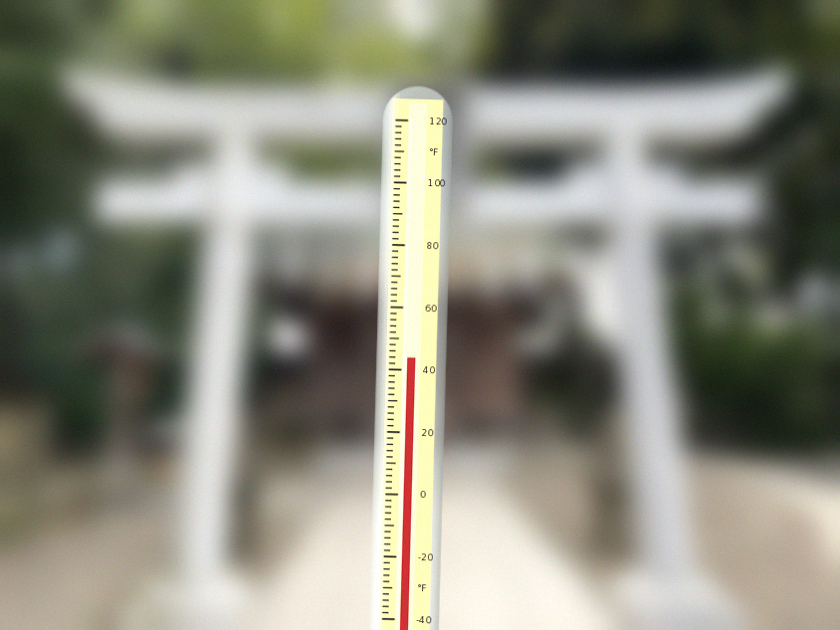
44; °F
